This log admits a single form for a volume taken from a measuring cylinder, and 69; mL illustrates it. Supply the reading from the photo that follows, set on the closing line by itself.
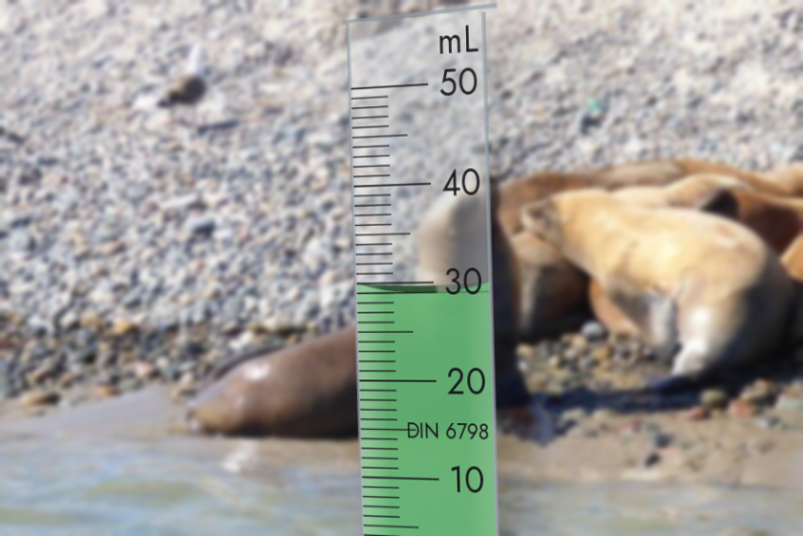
29; mL
